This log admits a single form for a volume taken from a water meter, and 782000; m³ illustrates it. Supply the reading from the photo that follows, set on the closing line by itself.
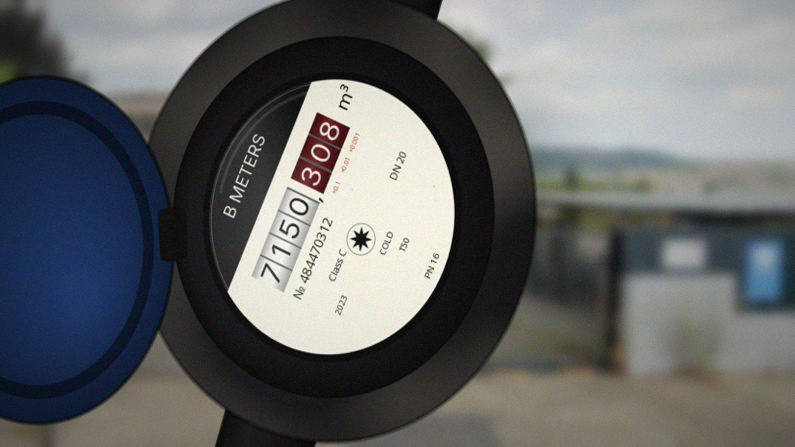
7150.308; m³
